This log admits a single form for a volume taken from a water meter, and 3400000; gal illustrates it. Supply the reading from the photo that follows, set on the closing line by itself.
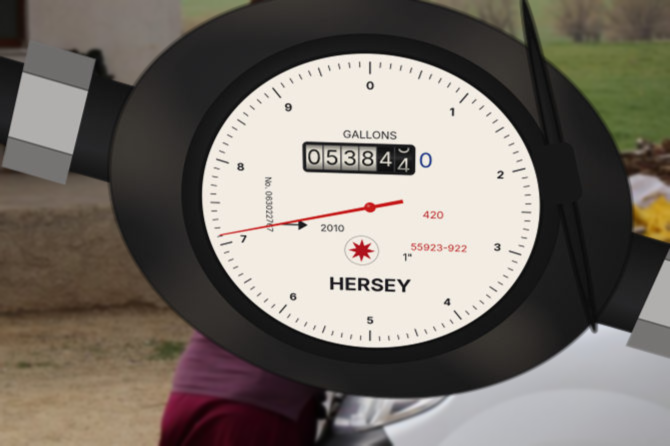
538437.1; gal
